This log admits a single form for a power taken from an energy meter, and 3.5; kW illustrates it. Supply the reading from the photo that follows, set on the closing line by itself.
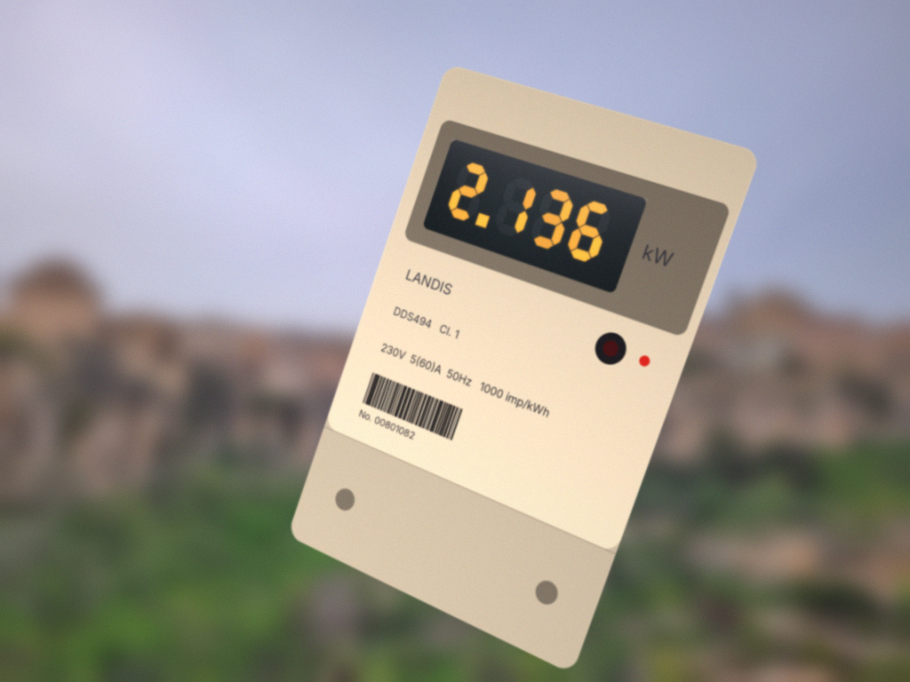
2.136; kW
